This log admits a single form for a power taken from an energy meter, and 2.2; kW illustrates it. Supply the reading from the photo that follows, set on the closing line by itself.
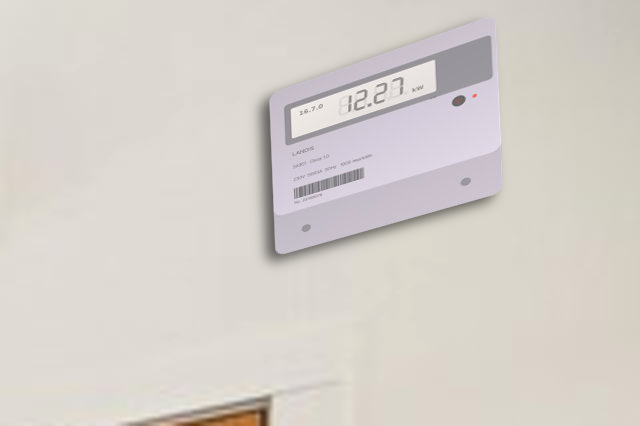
12.27; kW
